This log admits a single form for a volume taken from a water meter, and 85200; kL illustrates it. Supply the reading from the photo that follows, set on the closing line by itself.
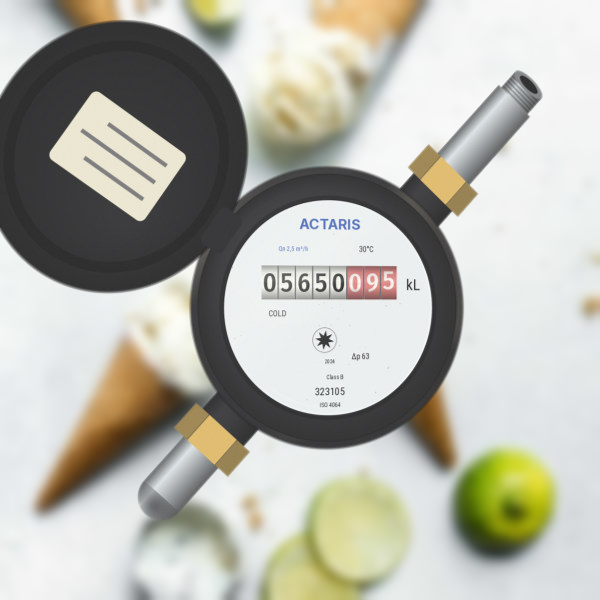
5650.095; kL
